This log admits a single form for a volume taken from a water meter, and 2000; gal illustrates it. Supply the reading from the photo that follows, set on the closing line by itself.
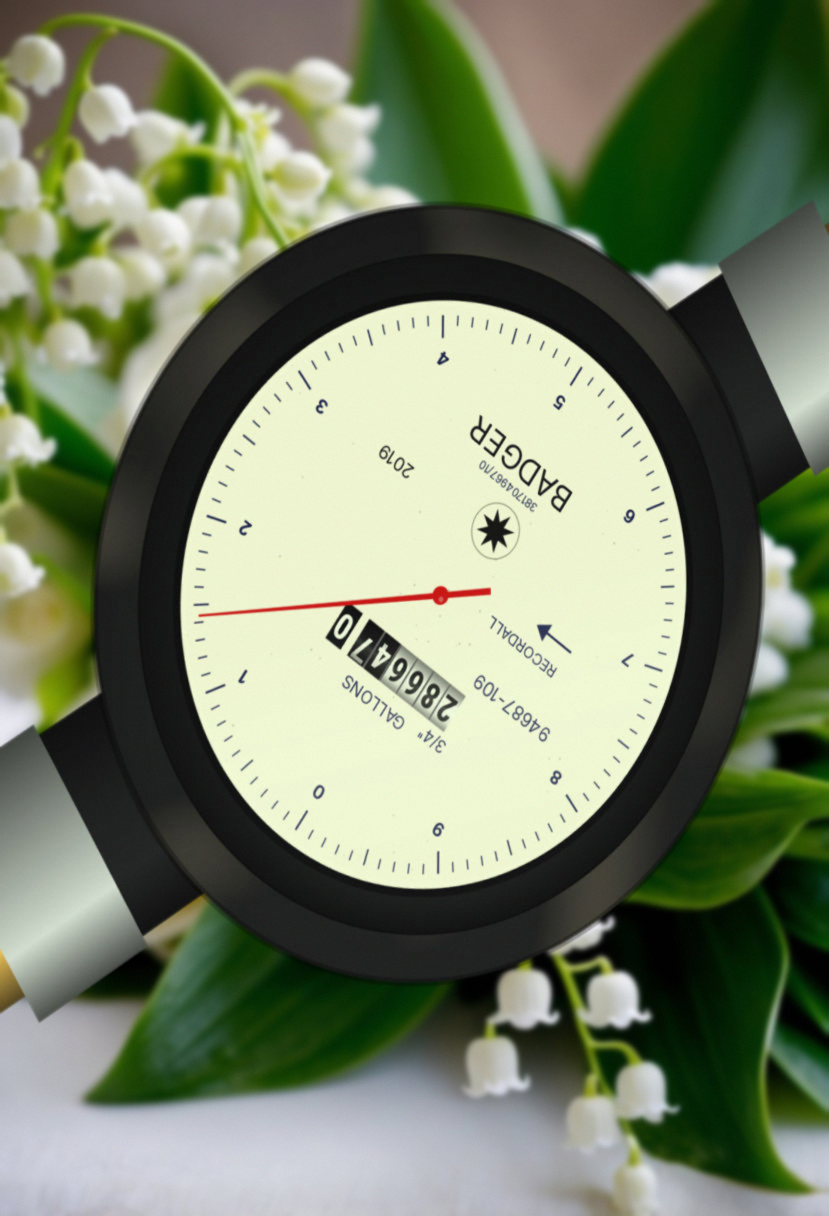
2866471.4; gal
